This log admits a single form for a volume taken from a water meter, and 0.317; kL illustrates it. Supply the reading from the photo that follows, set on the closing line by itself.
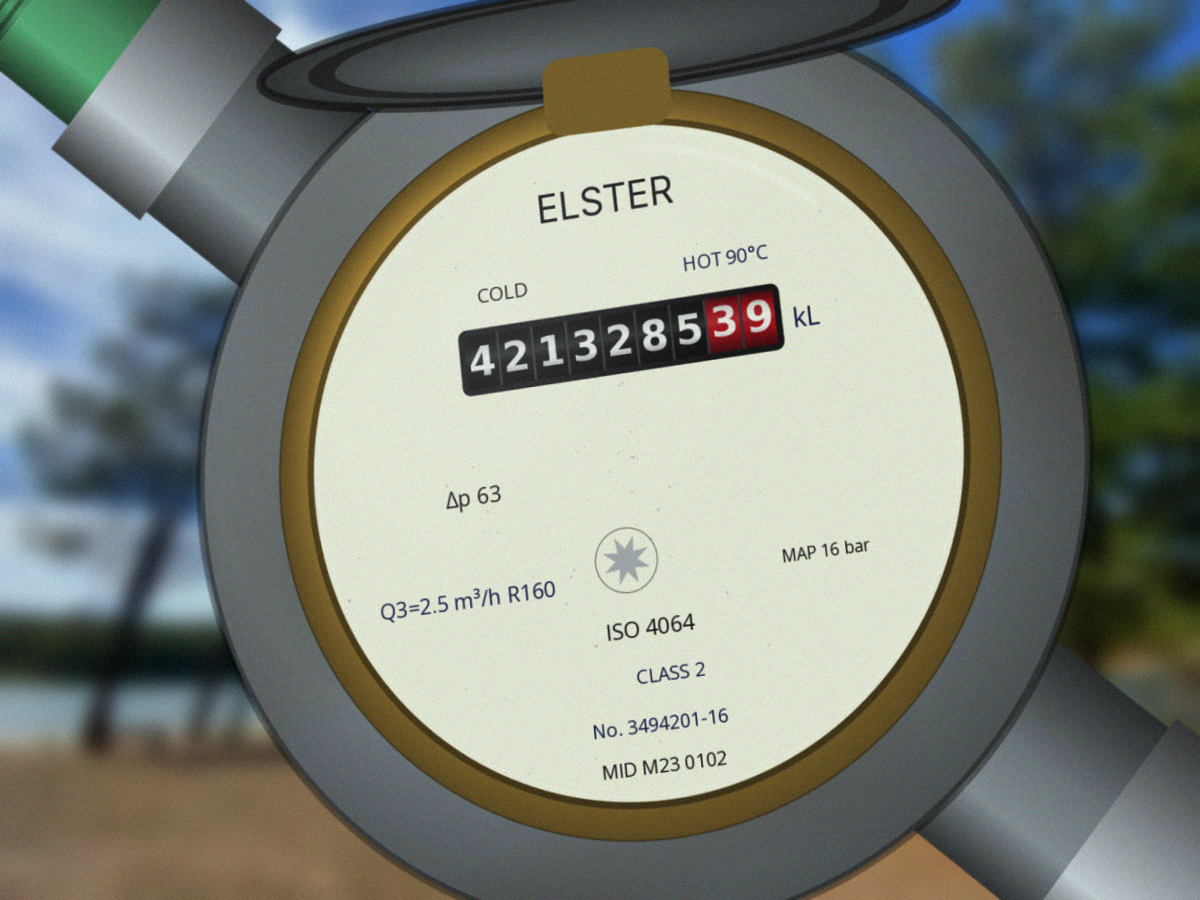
4213285.39; kL
